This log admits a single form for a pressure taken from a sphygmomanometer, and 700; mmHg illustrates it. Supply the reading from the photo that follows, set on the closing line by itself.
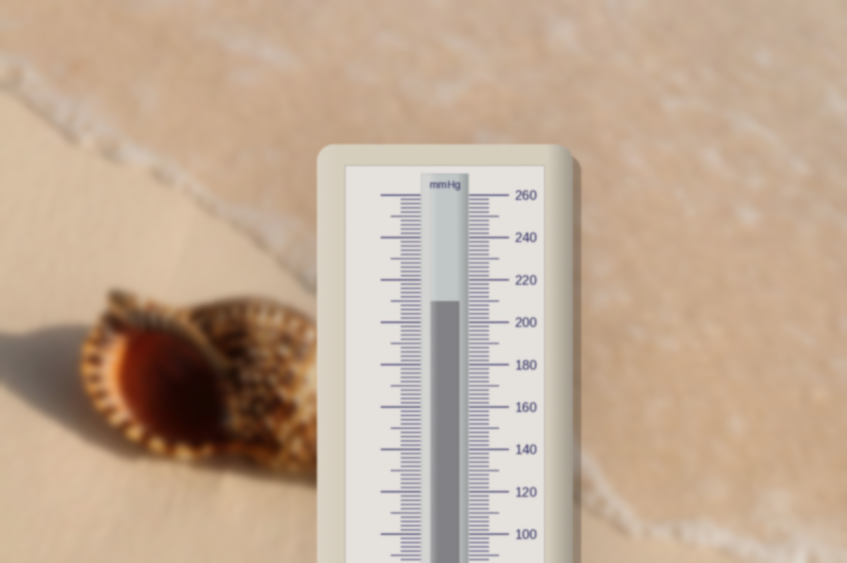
210; mmHg
